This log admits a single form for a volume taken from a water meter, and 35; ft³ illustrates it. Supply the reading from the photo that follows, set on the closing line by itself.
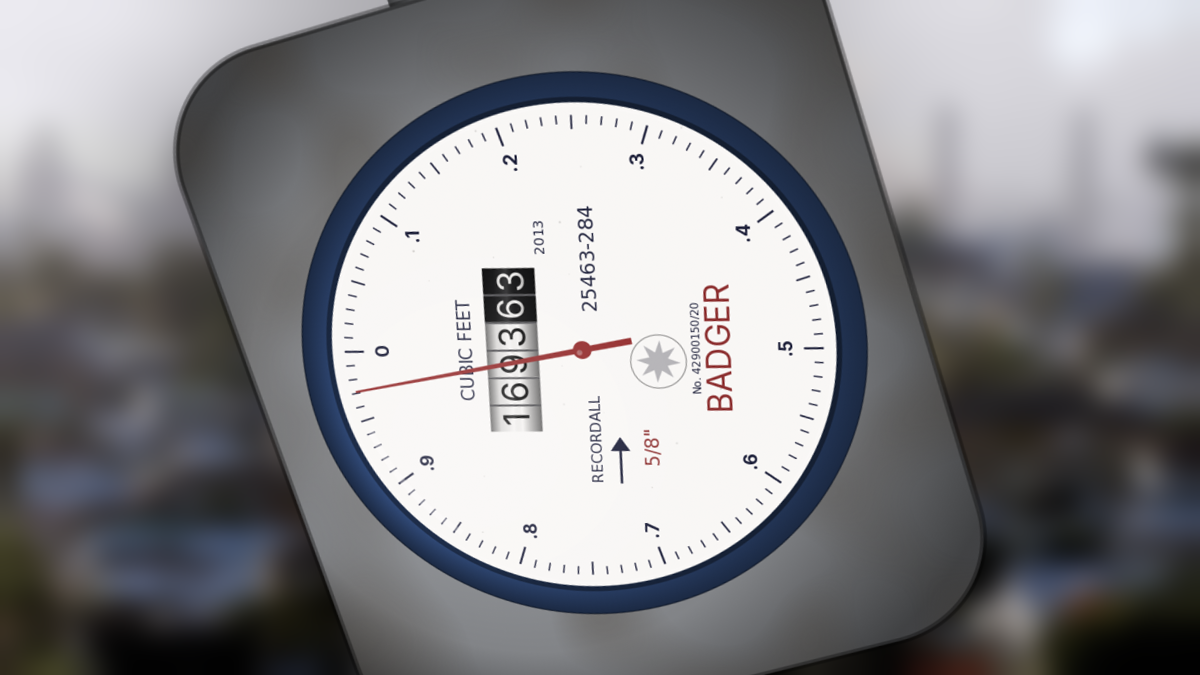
169362.97; ft³
